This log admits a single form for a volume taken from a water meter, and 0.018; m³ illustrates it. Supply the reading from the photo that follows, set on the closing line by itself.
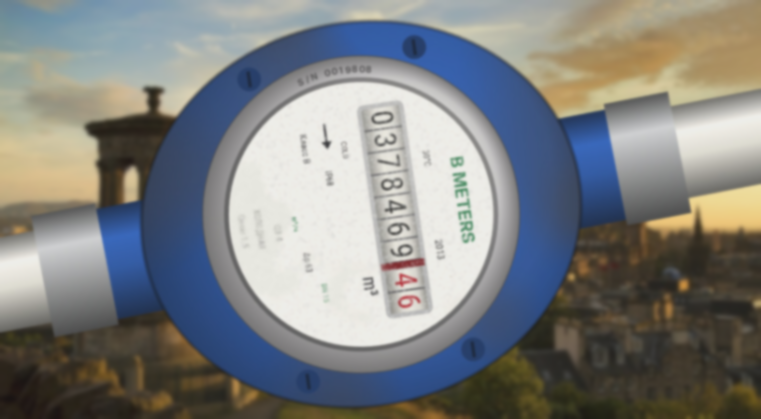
378469.46; m³
